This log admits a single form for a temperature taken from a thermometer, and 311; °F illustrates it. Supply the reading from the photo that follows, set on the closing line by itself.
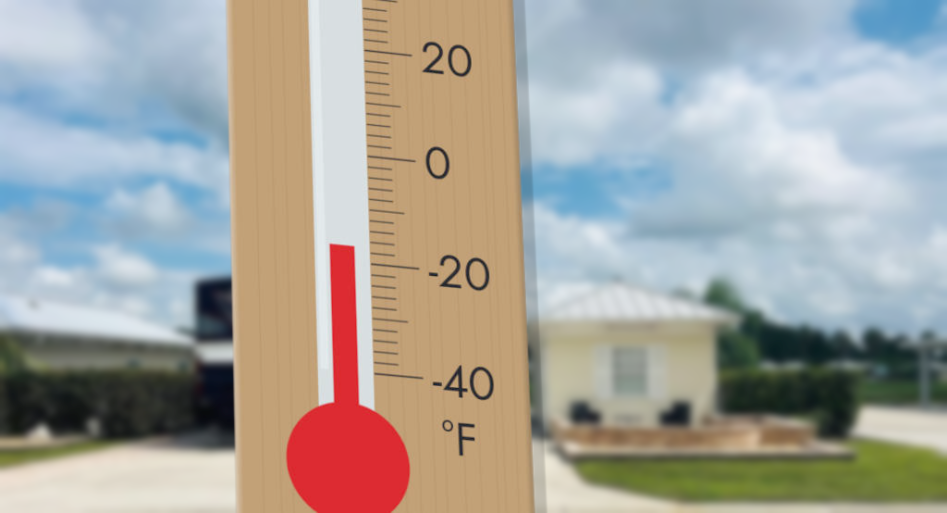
-17; °F
